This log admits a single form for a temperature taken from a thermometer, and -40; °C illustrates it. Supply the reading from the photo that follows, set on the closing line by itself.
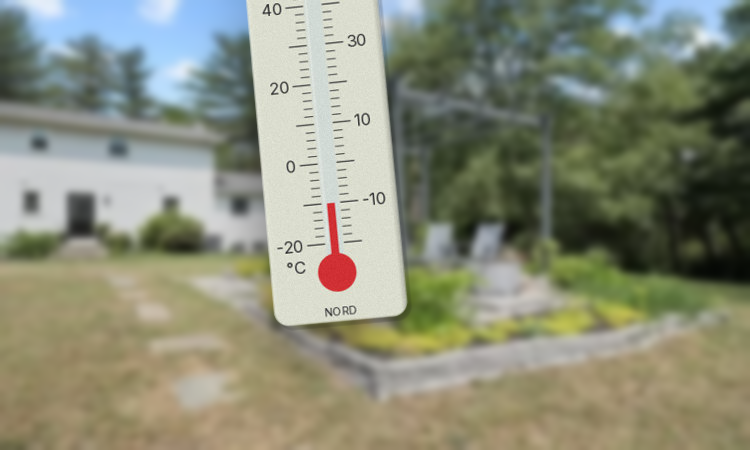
-10; °C
